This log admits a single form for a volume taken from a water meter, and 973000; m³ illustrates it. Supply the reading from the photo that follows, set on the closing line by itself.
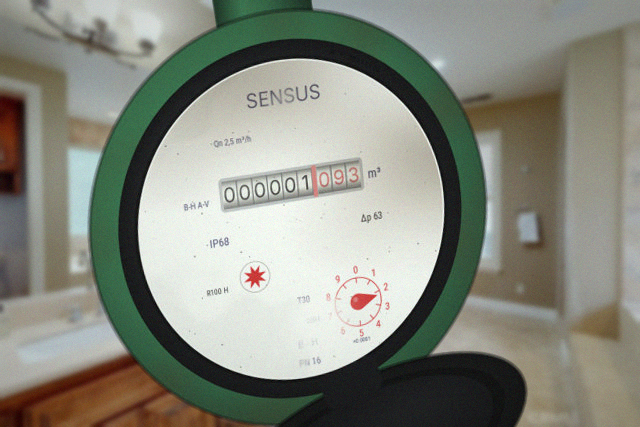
1.0932; m³
